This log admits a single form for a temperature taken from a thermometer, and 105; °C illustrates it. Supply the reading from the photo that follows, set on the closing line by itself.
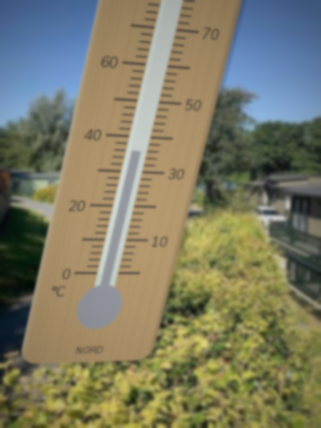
36; °C
